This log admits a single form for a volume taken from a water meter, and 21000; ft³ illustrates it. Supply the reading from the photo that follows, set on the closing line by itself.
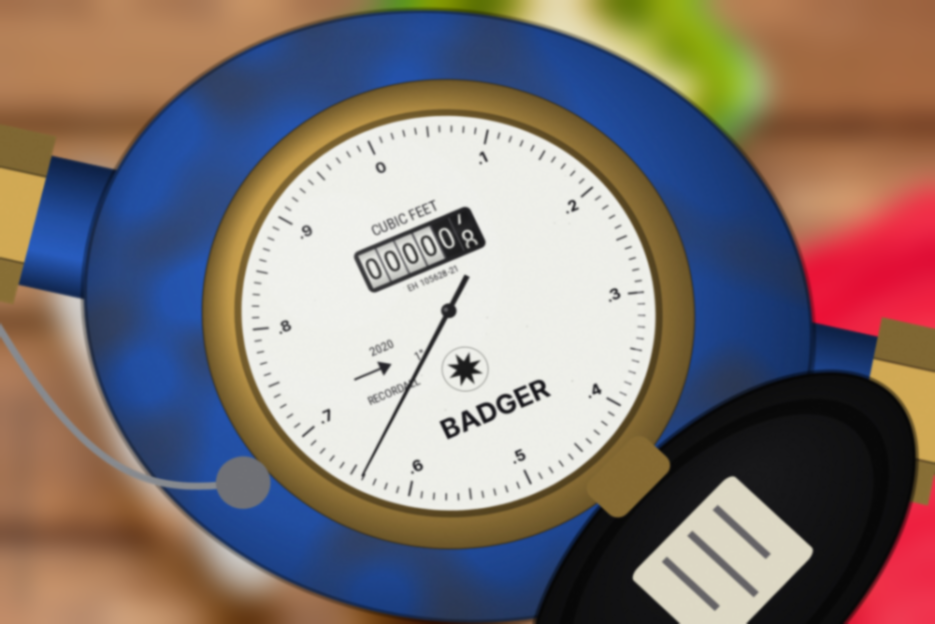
7.64; ft³
